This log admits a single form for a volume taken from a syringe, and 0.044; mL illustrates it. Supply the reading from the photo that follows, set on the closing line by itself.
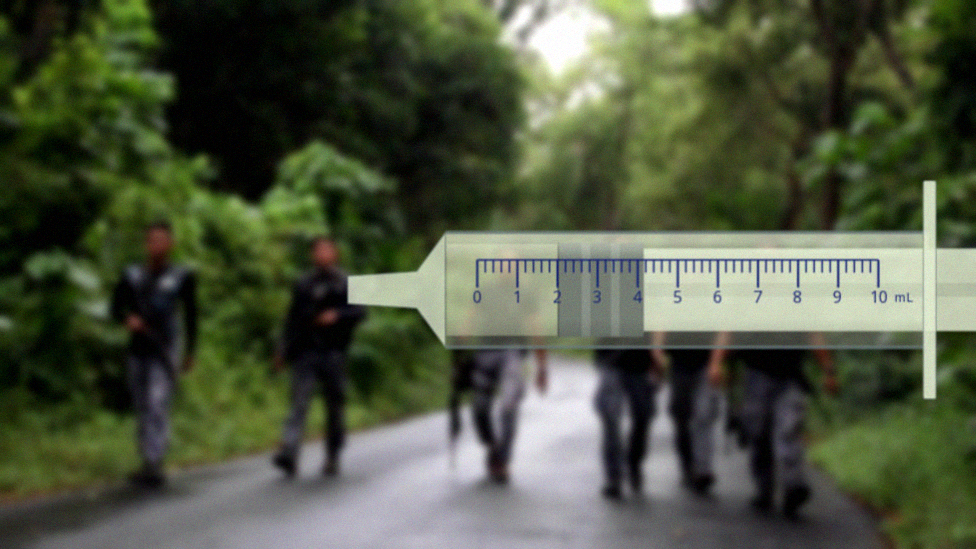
2; mL
